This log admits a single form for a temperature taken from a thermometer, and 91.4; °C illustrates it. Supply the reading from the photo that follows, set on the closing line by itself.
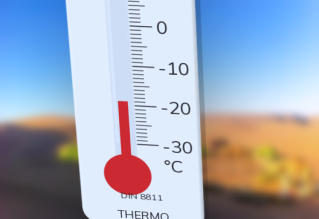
-19; °C
